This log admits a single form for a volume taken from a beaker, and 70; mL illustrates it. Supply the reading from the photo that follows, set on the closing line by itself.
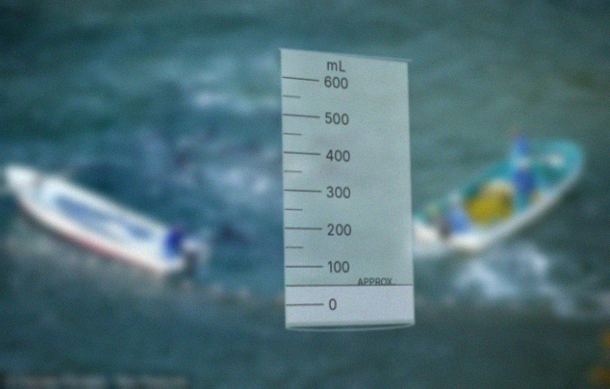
50; mL
